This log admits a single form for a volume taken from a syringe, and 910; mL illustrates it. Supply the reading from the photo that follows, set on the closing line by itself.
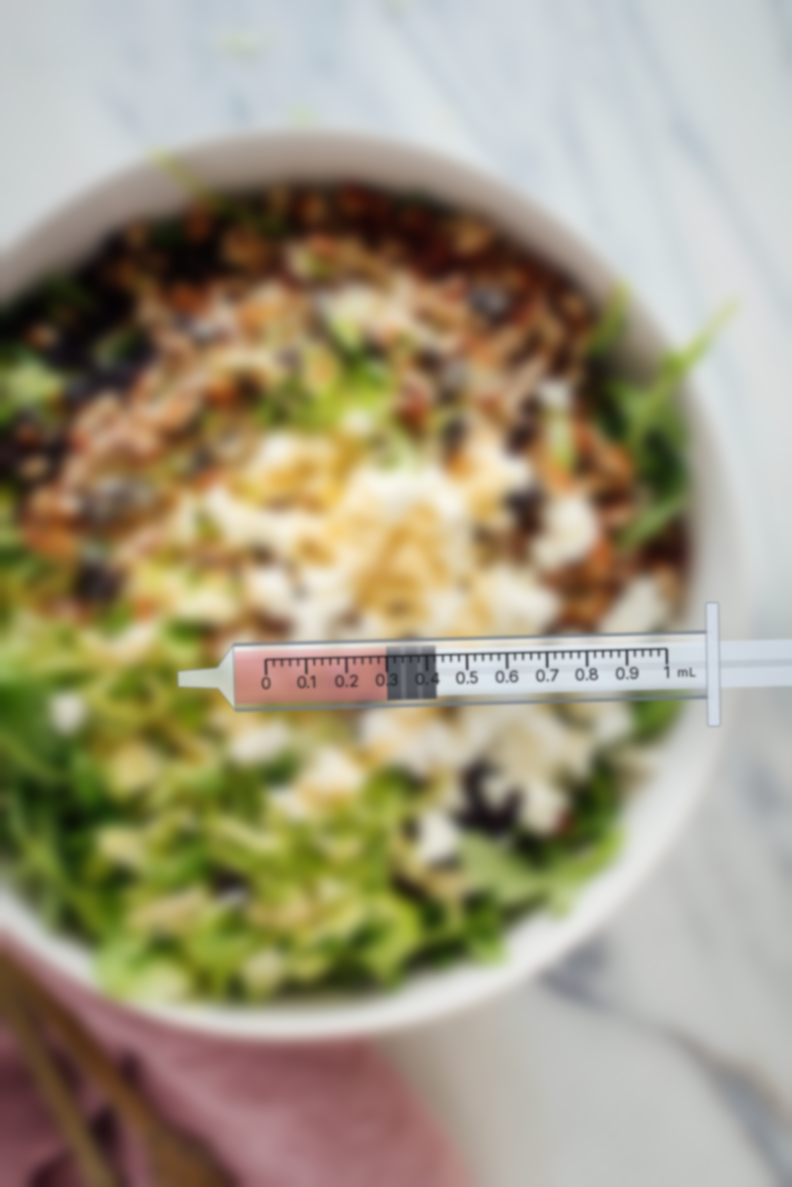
0.3; mL
